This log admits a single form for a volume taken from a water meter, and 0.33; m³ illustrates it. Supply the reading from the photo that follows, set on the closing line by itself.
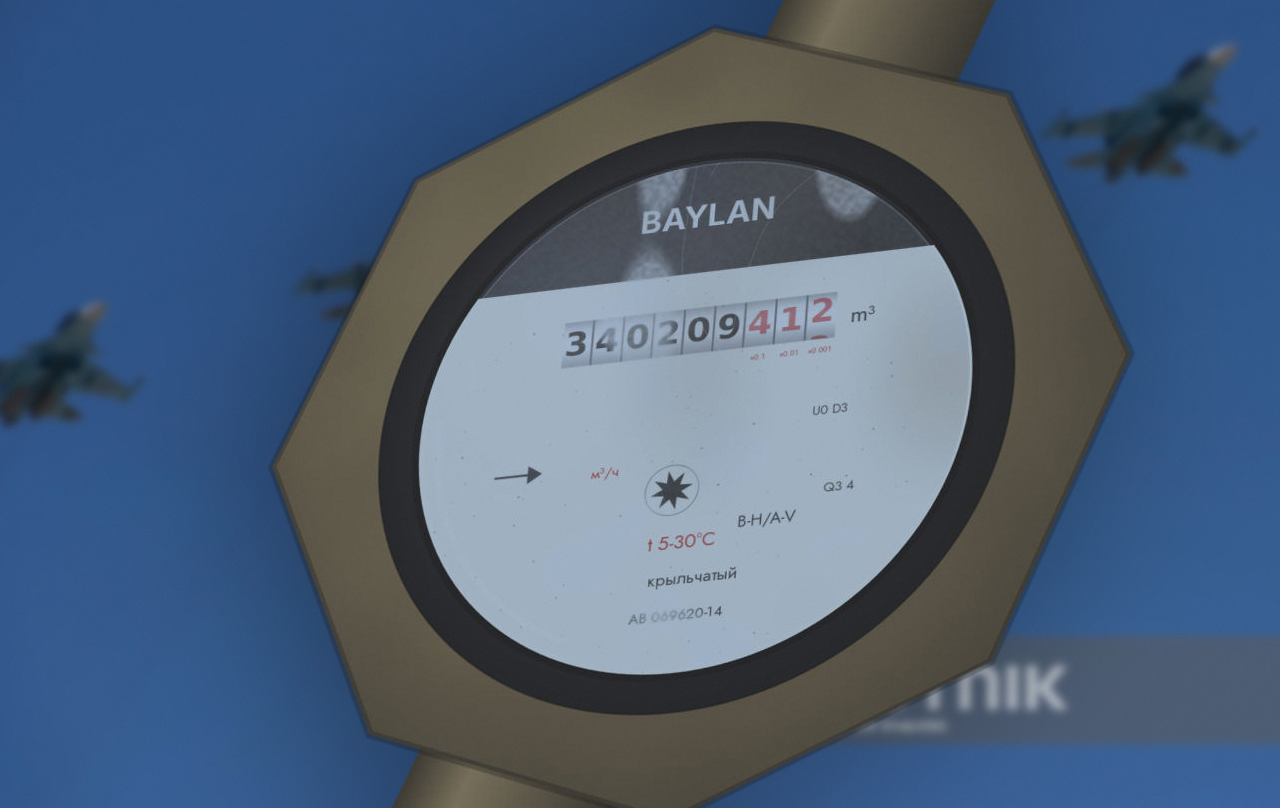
340209.412; m³
